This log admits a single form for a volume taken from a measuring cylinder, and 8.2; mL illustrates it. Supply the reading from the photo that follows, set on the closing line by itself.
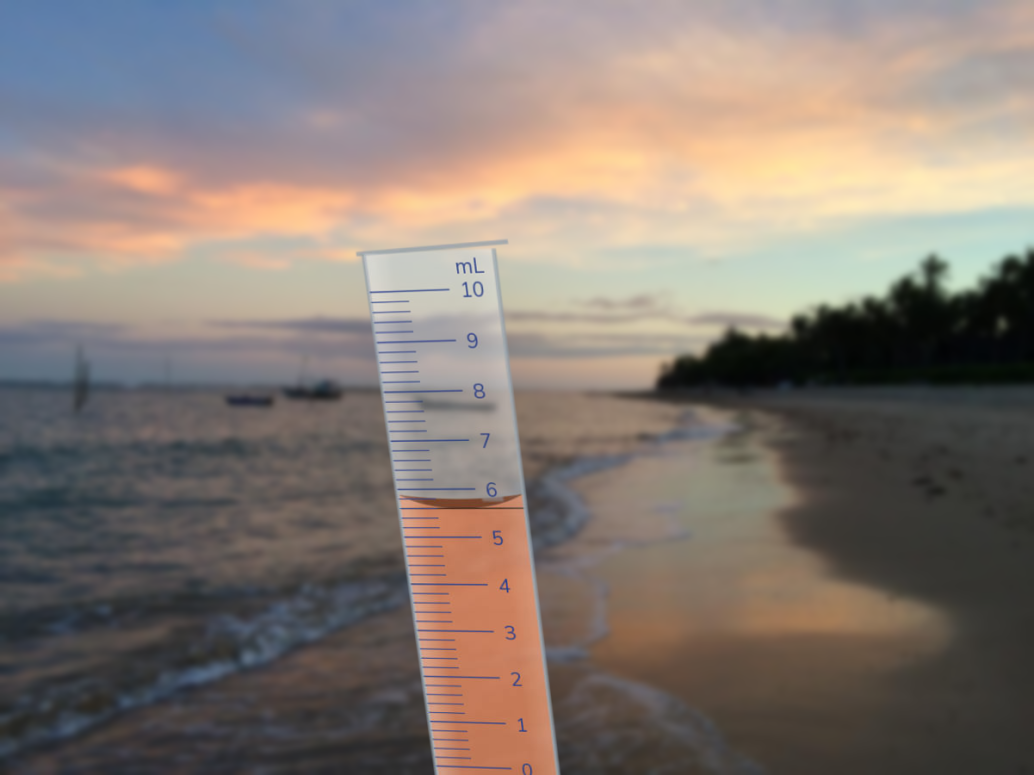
5.6; mL
